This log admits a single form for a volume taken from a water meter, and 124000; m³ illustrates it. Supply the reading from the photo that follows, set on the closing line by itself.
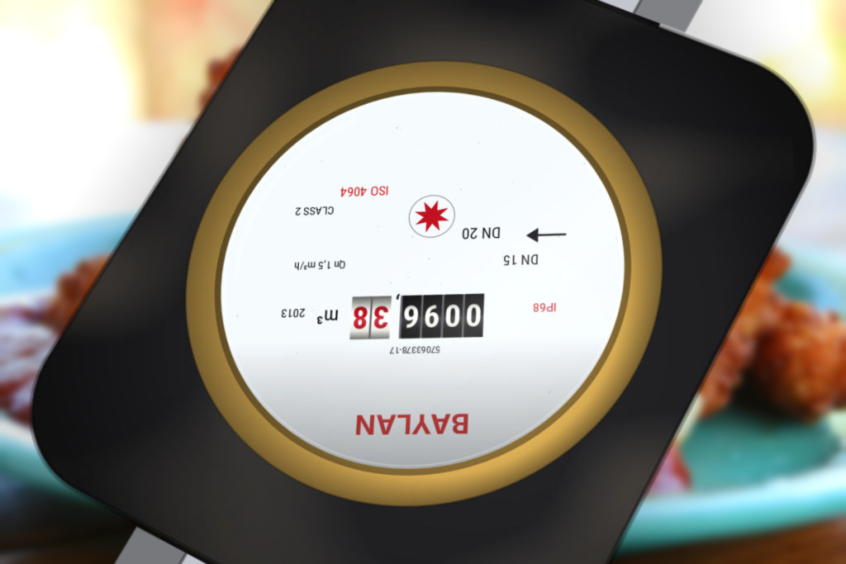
96.38; m³
